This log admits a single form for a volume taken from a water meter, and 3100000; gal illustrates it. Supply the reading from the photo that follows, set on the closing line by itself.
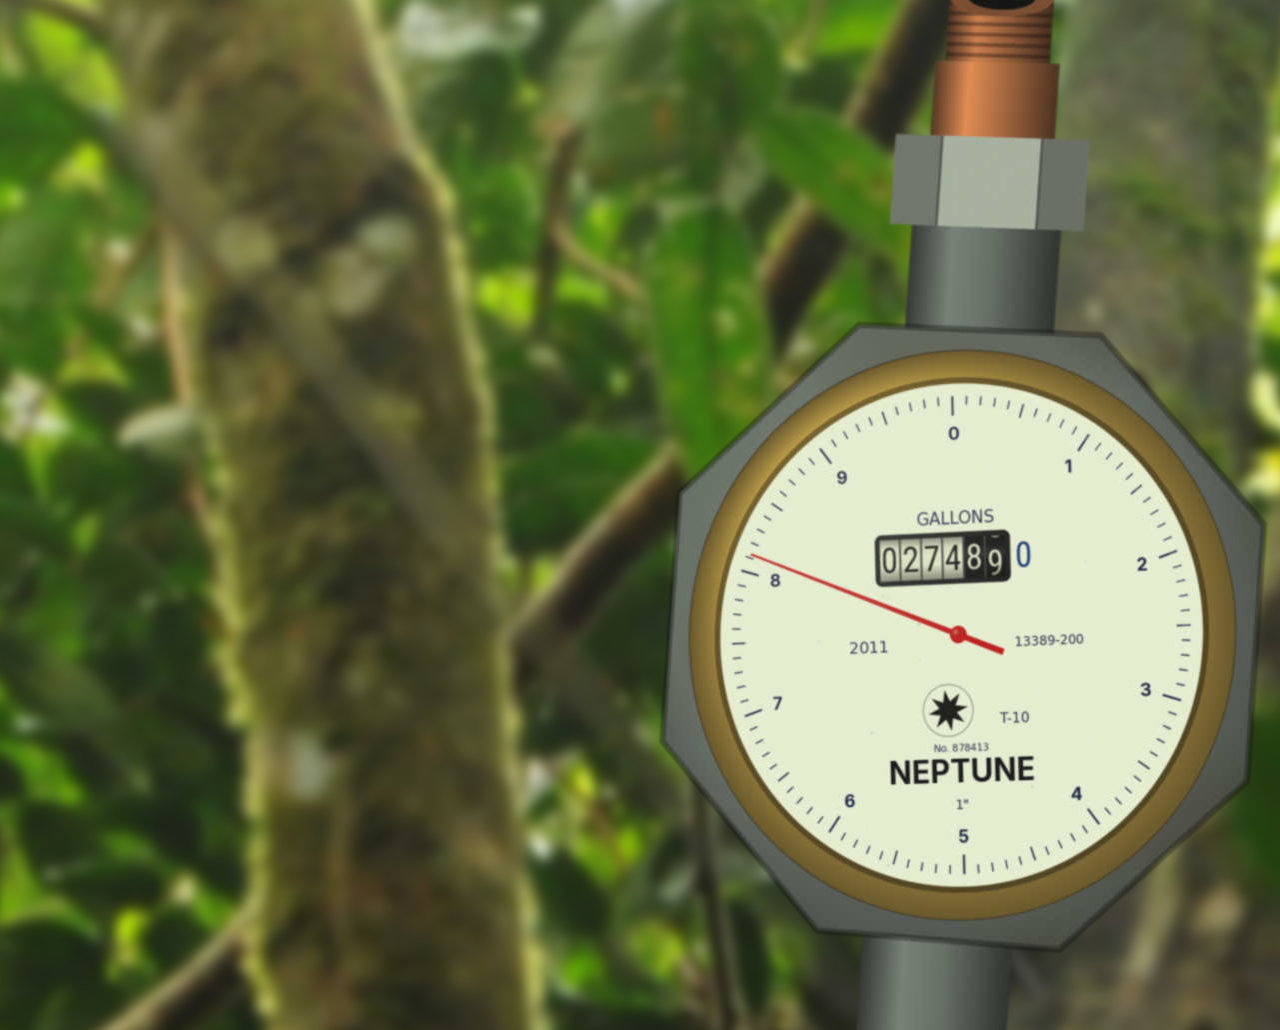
274888.1; gal
